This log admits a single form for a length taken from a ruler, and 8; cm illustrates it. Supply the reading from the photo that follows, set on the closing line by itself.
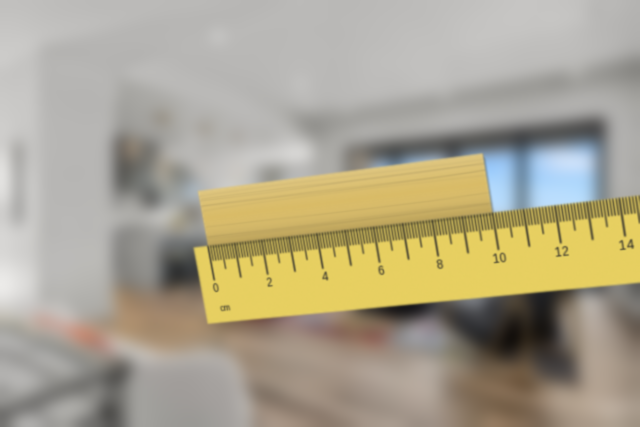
10; cm
